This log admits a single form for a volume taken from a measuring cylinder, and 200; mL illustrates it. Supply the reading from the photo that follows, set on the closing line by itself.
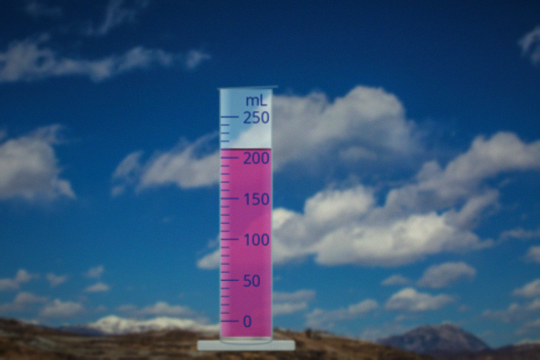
210; mL
